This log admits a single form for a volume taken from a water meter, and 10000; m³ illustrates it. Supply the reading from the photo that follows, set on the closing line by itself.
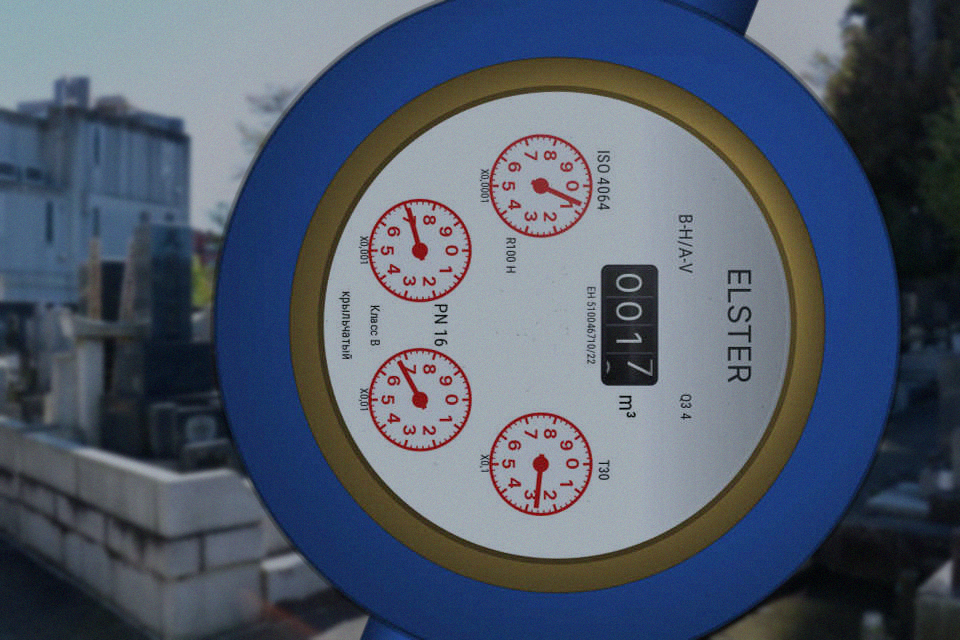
17.2670; m³
